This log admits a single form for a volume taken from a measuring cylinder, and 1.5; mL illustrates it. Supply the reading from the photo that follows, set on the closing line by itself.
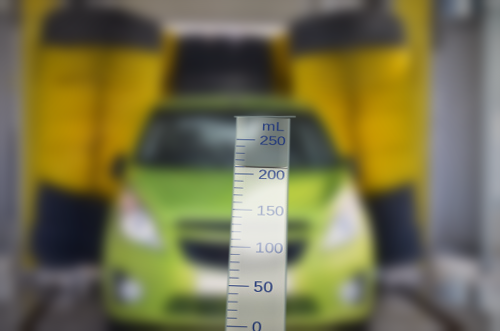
210; mL
